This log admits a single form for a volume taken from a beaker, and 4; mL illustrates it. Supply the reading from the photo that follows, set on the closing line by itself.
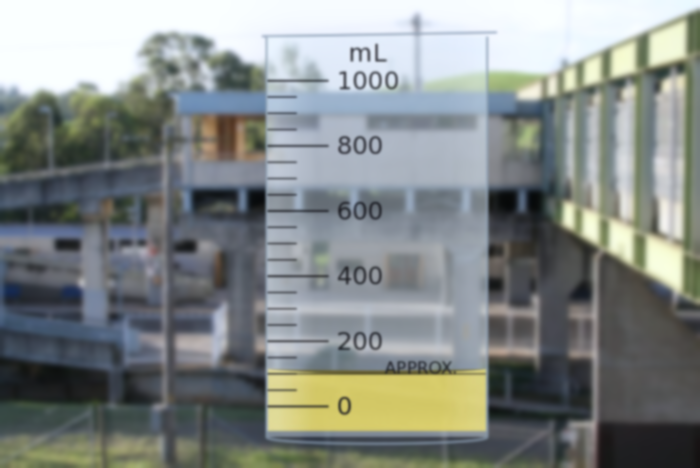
100; mL
